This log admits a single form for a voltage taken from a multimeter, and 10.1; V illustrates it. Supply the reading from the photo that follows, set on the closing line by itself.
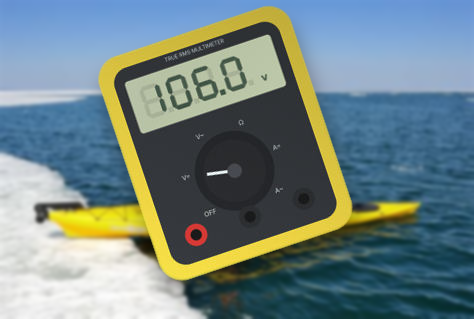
106.0; V
